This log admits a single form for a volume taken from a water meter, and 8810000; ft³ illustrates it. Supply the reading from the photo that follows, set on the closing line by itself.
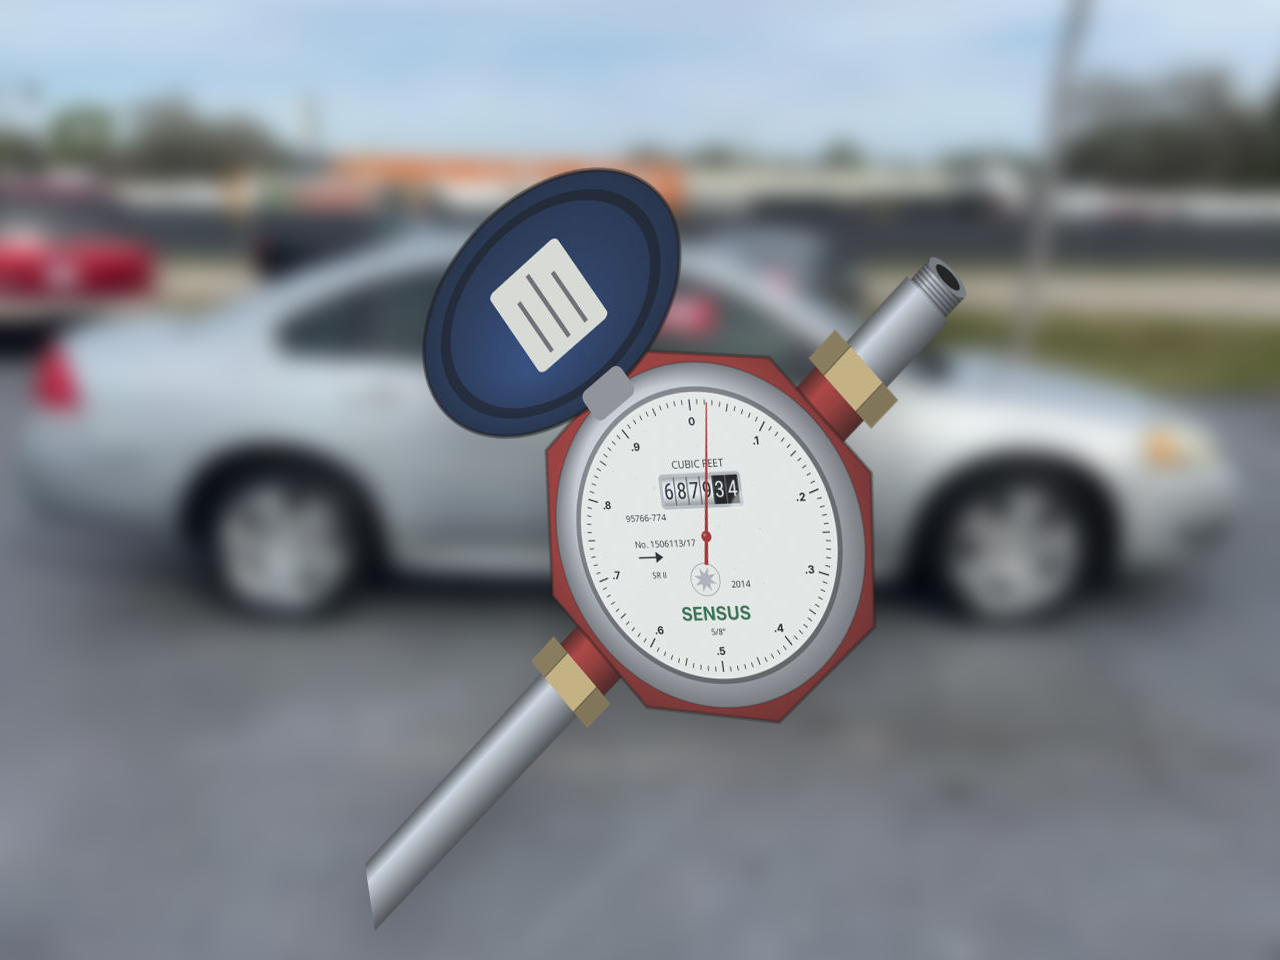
687934.02; ft³
